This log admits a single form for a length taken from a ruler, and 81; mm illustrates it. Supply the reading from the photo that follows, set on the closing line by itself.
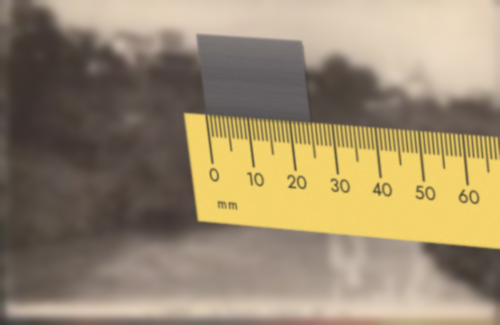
25; mm
